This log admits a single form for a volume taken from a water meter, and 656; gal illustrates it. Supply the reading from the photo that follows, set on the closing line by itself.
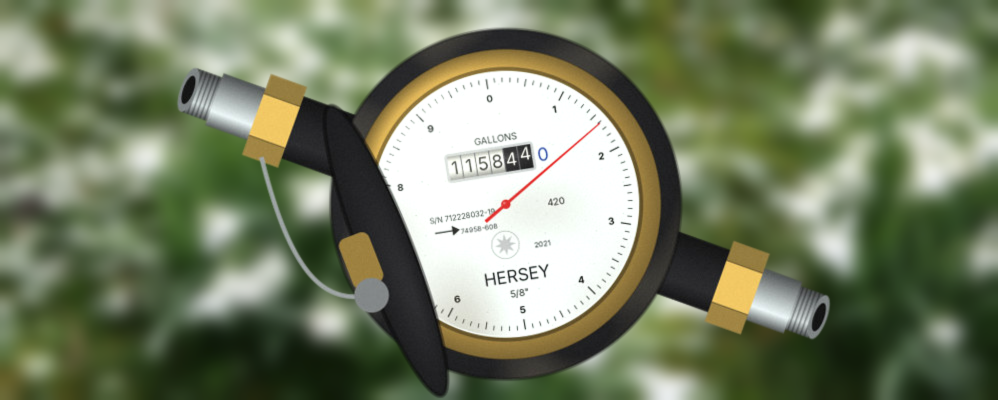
1158441.6; gal
